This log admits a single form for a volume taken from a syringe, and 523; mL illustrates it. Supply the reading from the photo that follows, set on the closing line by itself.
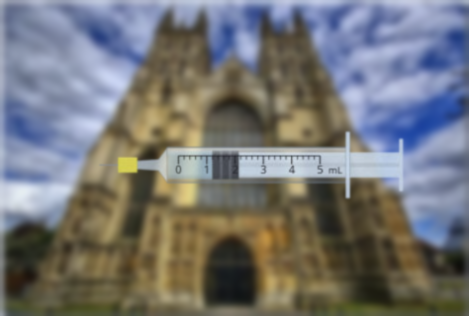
1.2; mL
